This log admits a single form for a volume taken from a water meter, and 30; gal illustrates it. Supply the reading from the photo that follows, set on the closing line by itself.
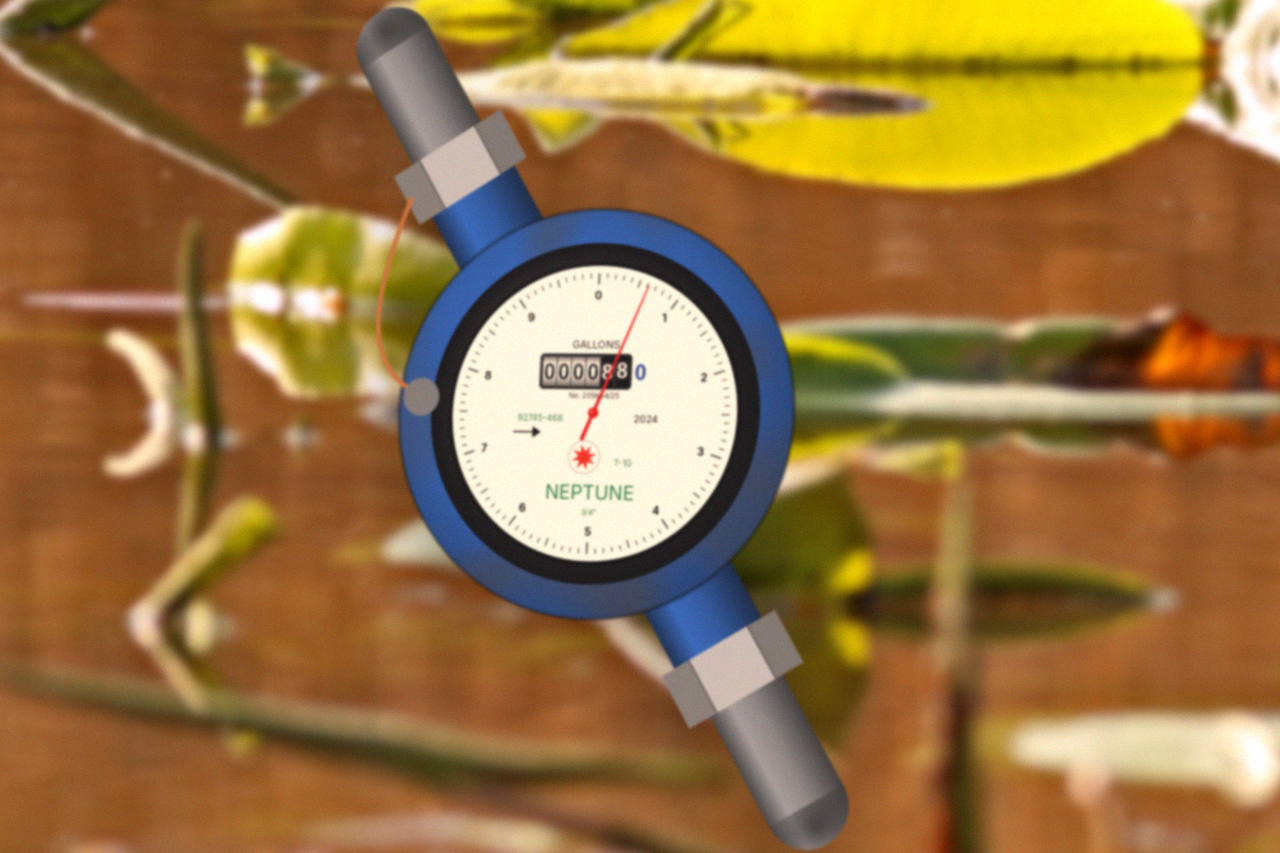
880.6; gal
